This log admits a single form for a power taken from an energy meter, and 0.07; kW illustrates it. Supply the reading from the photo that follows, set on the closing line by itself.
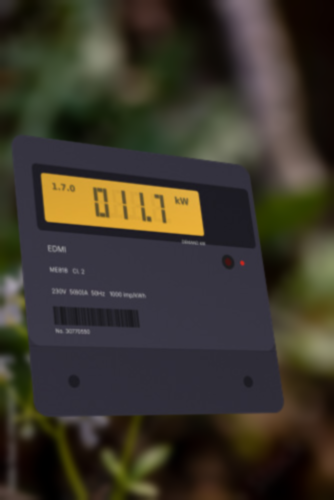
11.7; kW
